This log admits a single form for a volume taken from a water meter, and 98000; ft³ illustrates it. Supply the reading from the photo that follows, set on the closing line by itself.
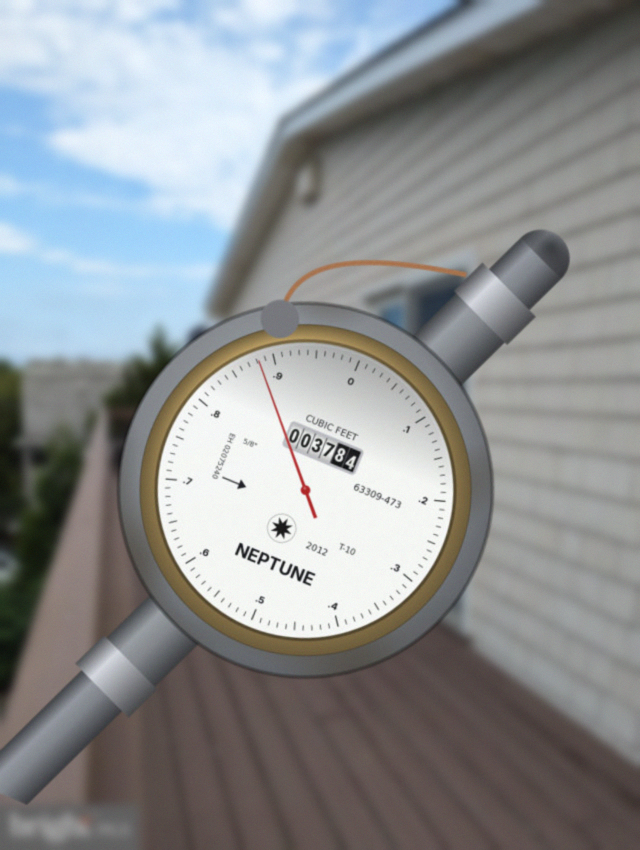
3783.88; ft³
